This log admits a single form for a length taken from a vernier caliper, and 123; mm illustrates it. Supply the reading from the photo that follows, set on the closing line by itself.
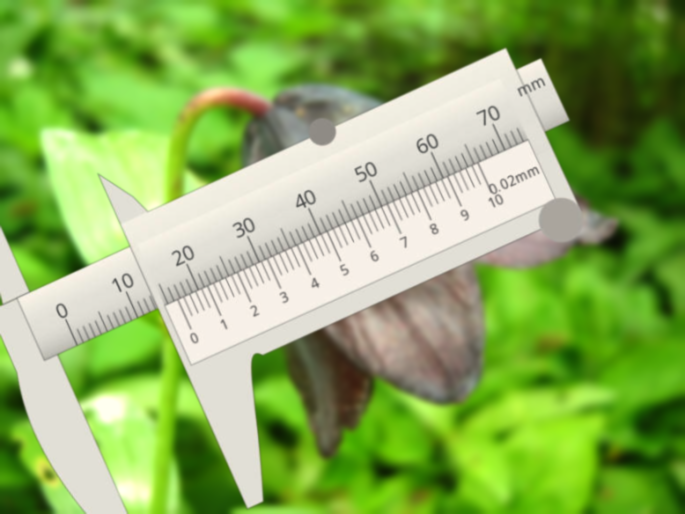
16.6; mm
